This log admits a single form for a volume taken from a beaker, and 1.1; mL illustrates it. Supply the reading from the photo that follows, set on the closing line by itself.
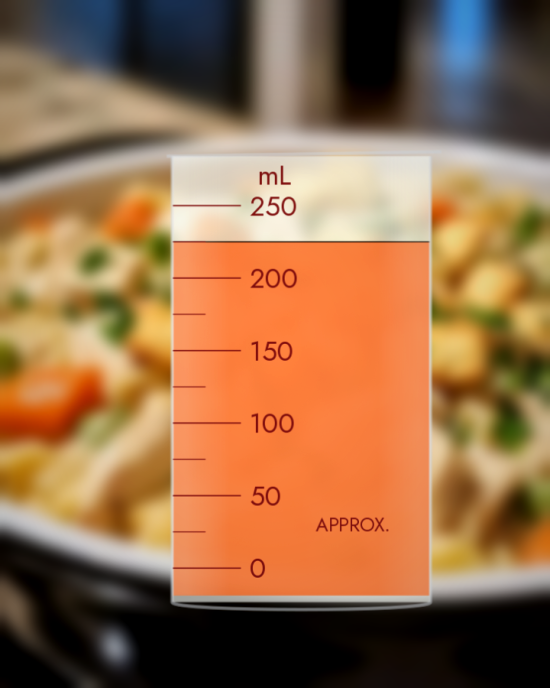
225; mL
